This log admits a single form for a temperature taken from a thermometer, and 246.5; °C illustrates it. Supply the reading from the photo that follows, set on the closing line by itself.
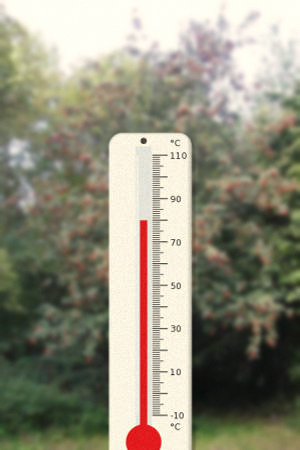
80; °C
